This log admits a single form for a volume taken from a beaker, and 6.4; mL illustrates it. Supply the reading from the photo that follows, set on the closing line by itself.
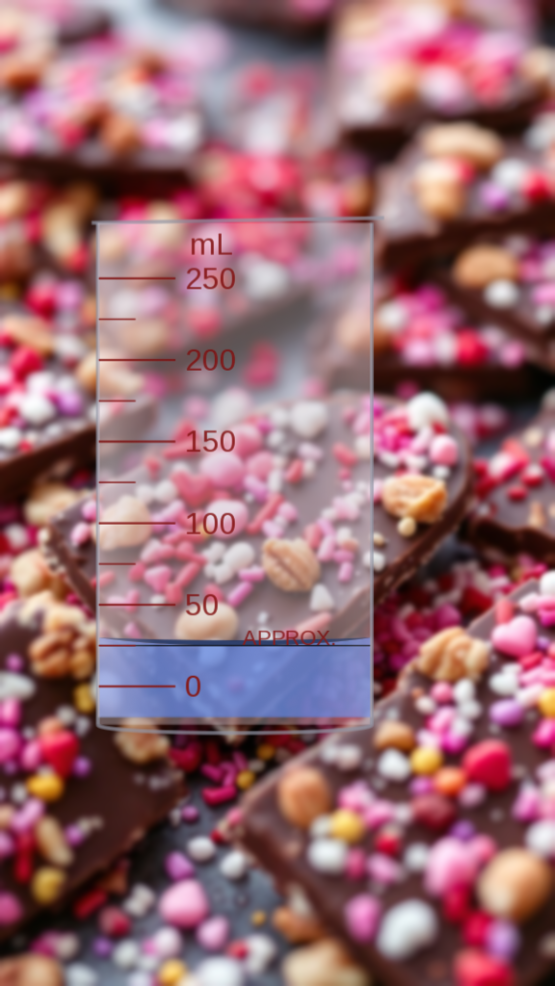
25; mL
